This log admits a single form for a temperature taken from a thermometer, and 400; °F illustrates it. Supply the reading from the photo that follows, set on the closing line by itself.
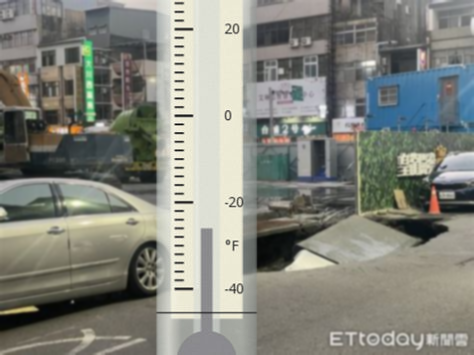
-26; °F
